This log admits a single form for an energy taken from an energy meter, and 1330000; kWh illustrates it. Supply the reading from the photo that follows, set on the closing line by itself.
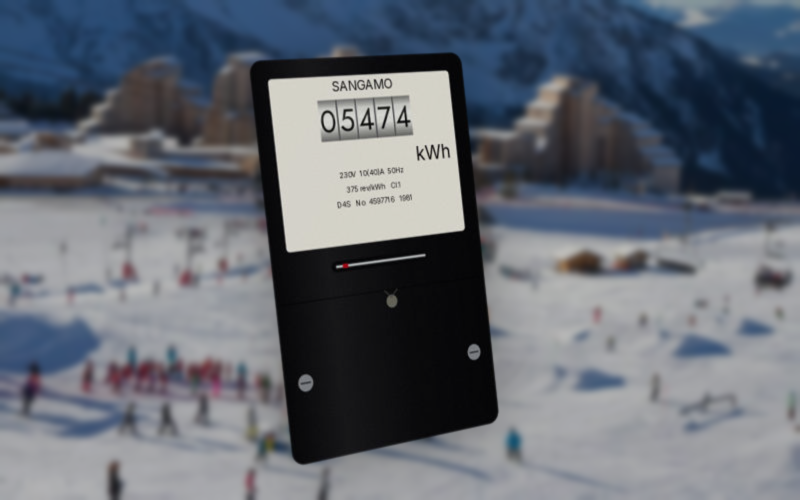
5474; kWh
